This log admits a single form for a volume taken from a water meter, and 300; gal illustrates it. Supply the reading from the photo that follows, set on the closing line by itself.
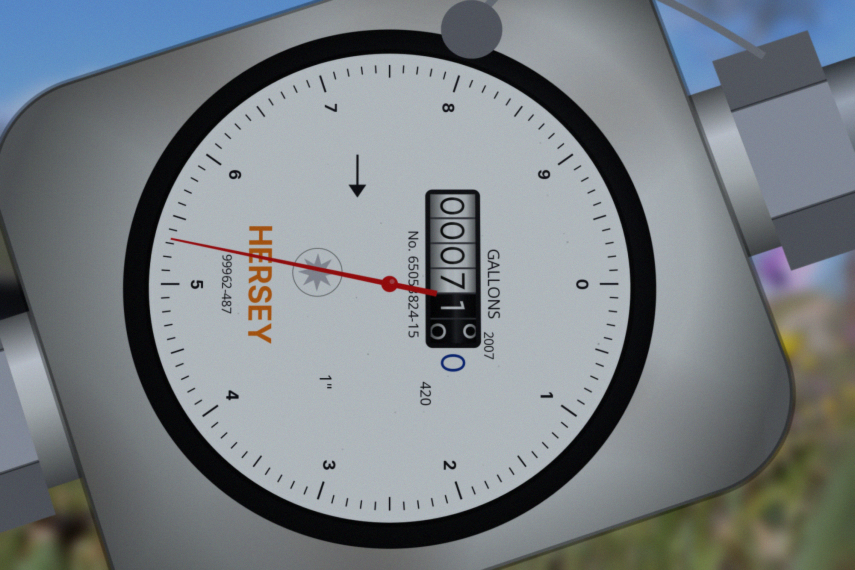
7185.3; gal
